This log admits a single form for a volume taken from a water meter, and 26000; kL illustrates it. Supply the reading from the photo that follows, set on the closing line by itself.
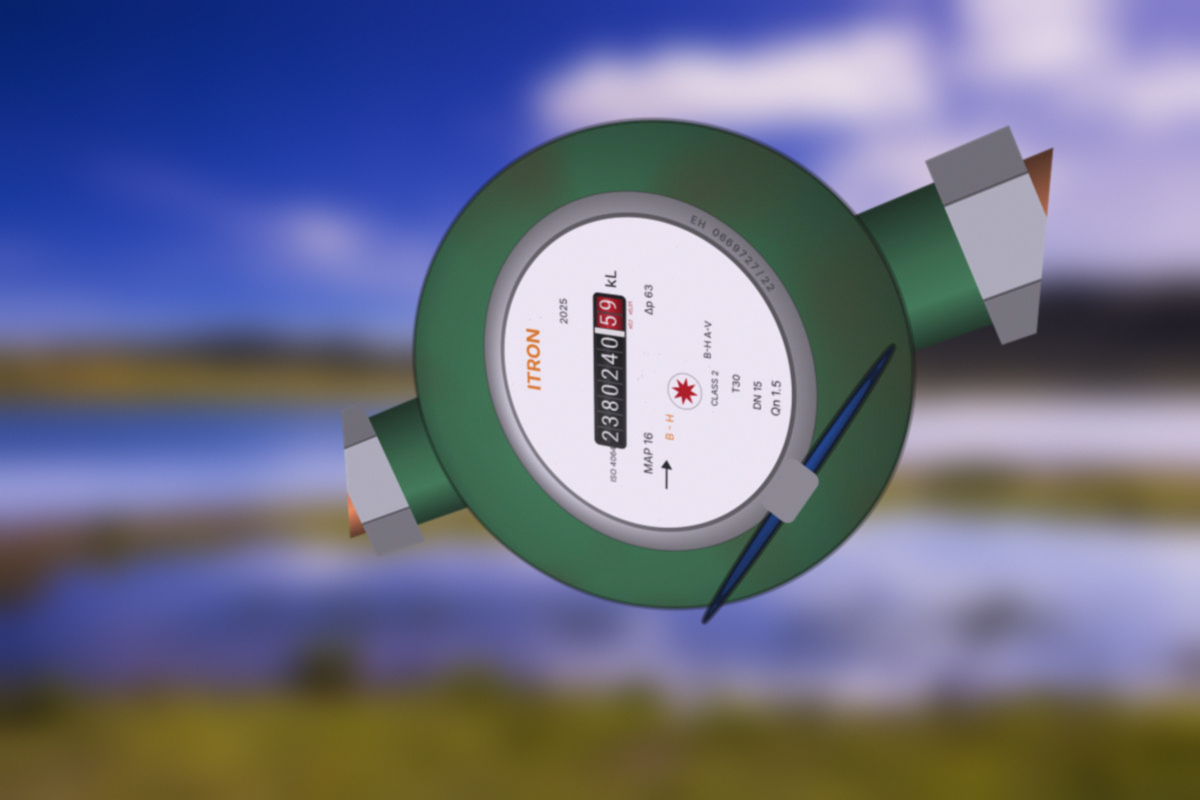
2380240.59; kL
